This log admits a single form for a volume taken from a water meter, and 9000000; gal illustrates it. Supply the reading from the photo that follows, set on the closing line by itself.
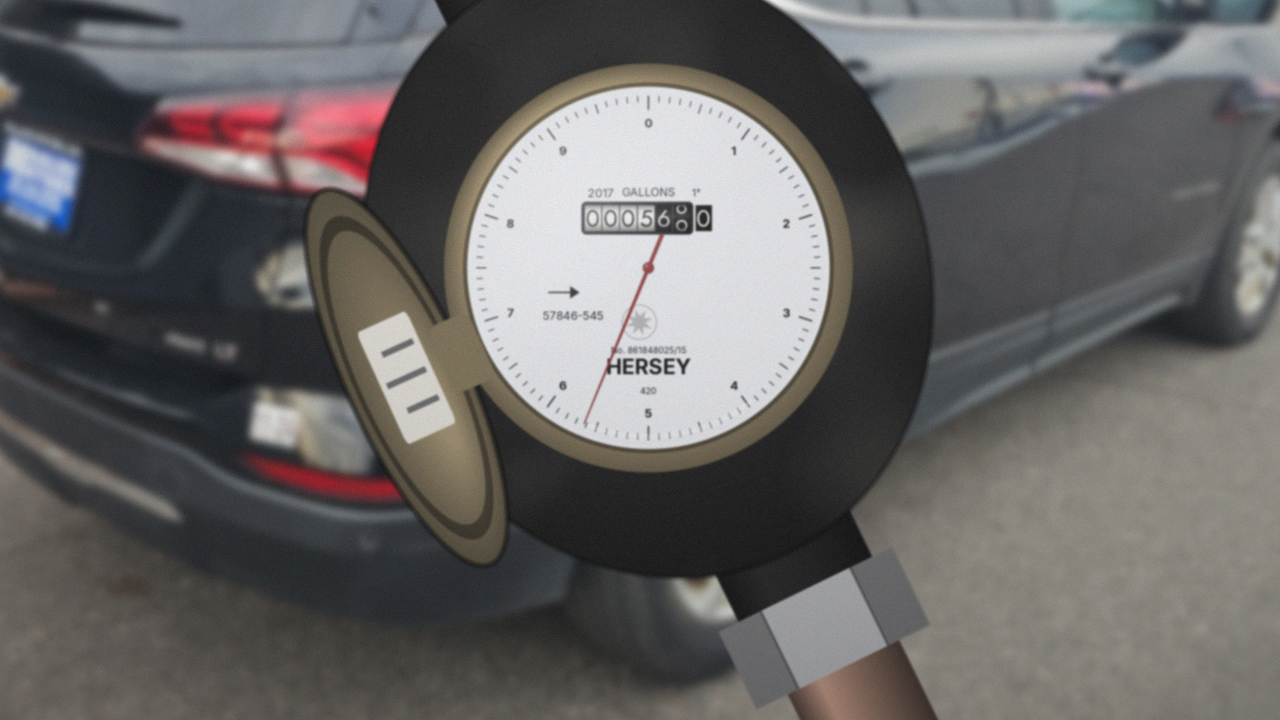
5685.6; gal
